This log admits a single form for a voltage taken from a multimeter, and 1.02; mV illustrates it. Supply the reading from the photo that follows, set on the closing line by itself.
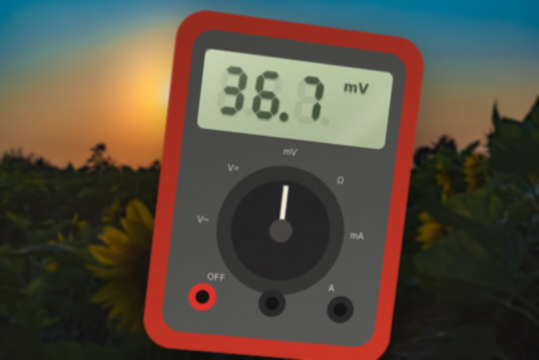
36.7; mV
